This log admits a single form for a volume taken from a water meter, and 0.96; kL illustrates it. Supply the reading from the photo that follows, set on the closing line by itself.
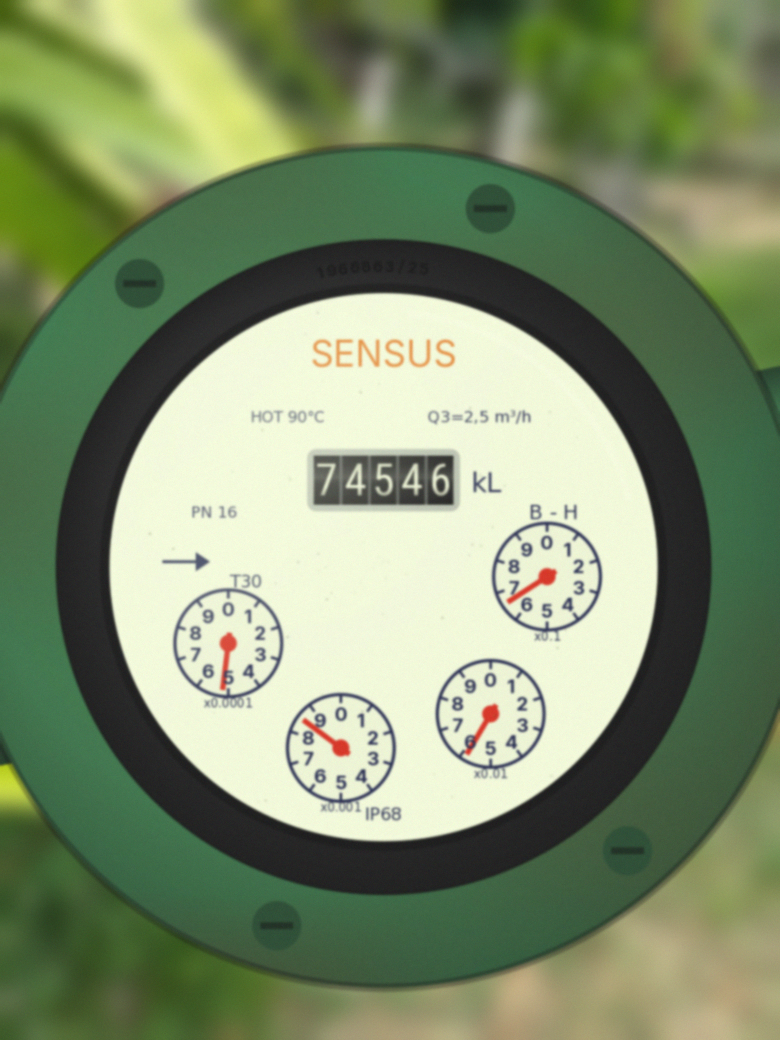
74546.6585; kL
